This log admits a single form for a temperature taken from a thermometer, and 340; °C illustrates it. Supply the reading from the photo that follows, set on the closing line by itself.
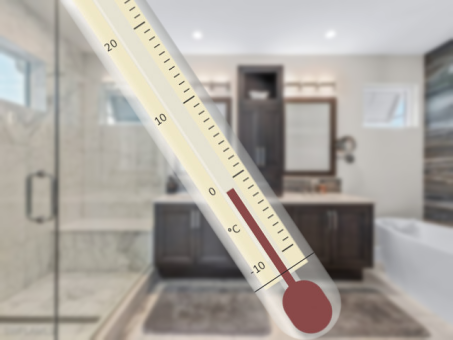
-1; °C
